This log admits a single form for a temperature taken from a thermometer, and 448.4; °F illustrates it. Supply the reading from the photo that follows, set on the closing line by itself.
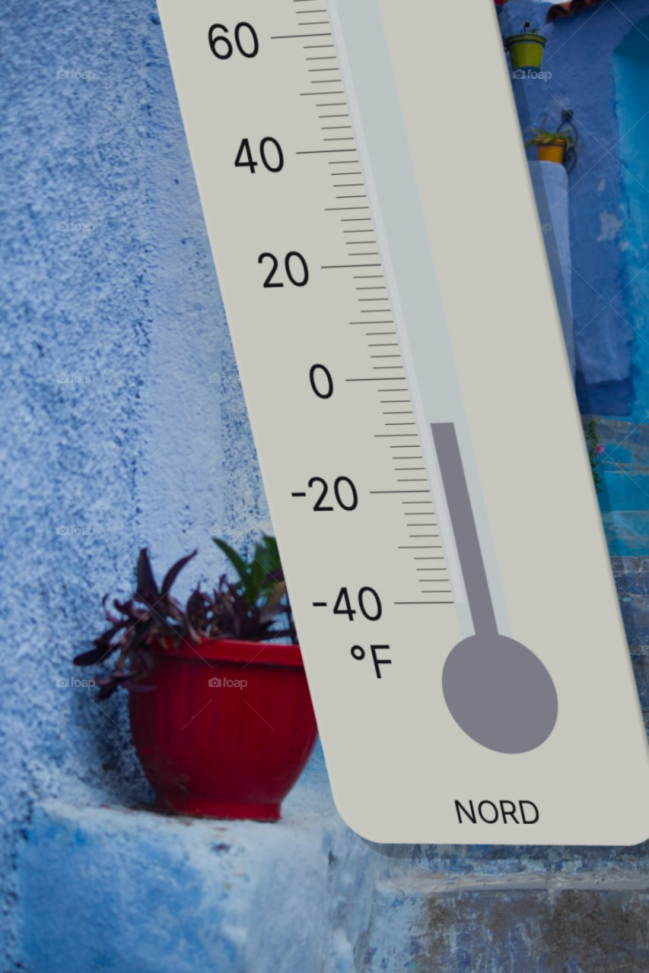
-8; °F
